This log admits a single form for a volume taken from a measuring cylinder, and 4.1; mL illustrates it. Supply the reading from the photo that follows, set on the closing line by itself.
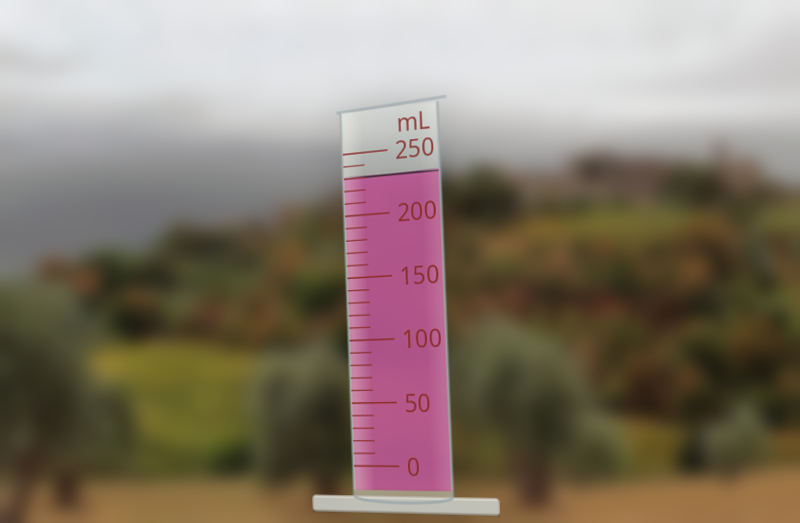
230; mL
